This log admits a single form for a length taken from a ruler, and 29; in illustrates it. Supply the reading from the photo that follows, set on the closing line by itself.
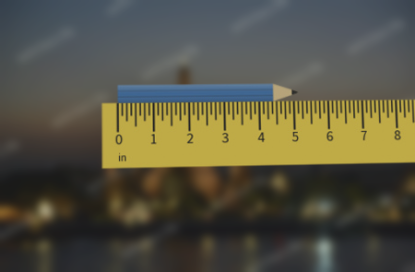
5.125; in
